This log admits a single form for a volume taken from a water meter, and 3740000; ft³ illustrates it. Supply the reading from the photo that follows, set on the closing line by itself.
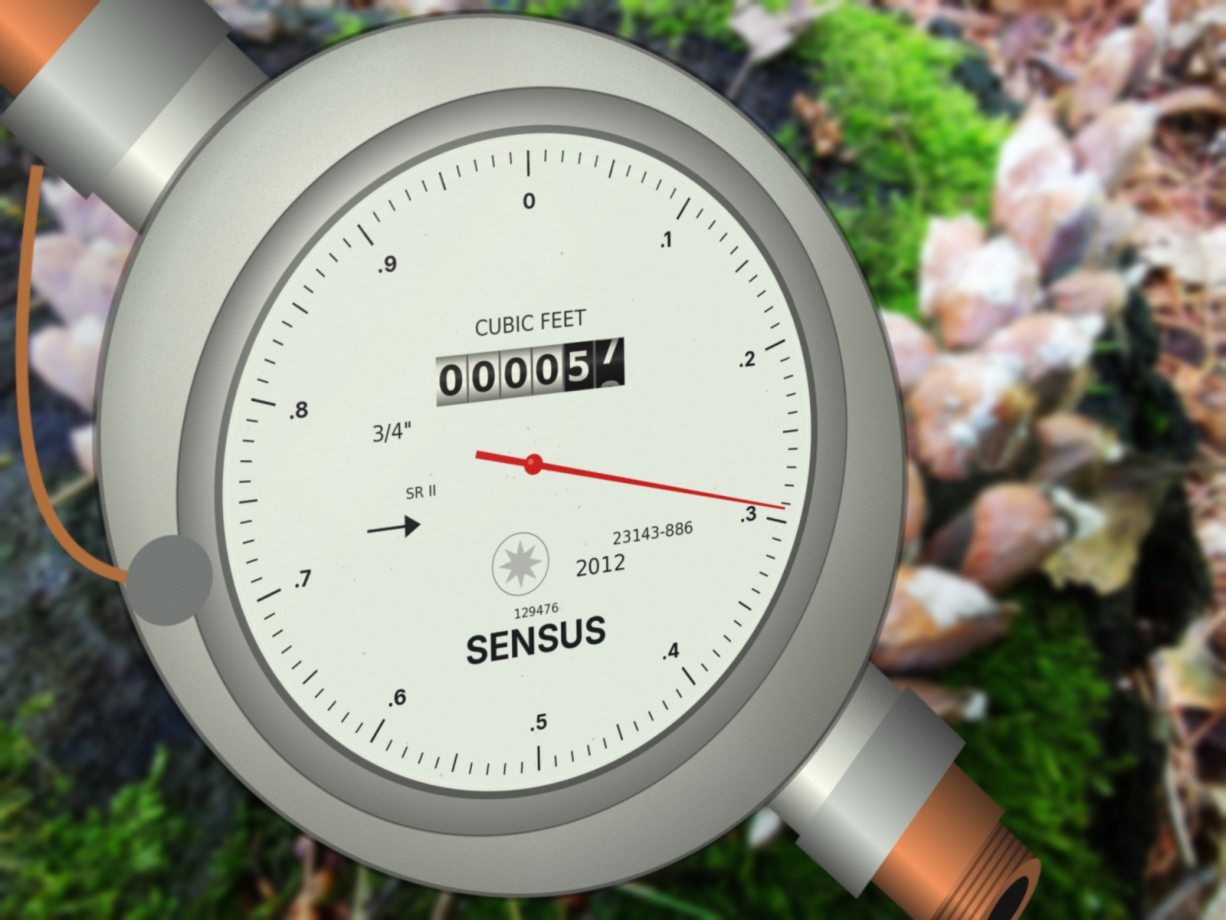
57.29; ft³
